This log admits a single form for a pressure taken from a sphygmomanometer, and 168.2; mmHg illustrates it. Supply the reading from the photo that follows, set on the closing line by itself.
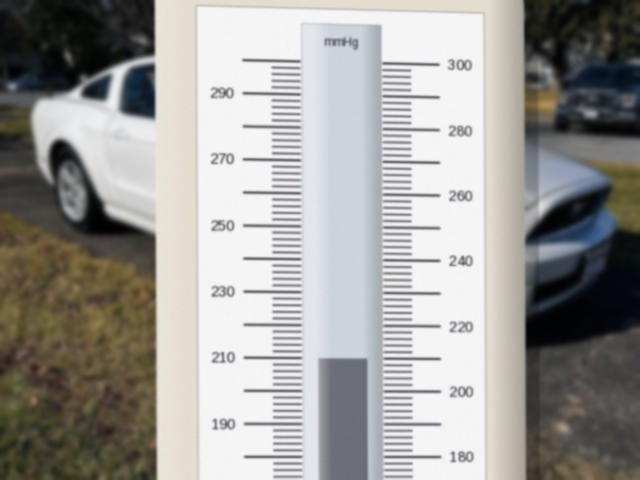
210; mmHg
